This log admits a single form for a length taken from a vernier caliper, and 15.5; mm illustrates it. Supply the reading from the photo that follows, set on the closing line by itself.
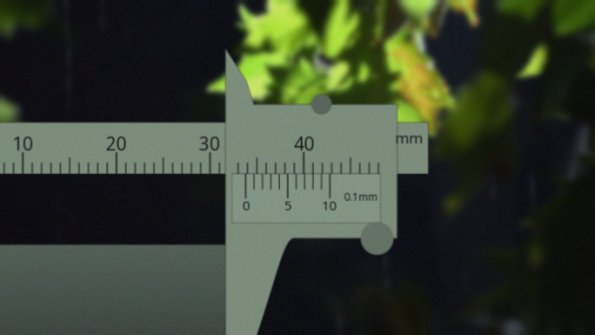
33.8; mm
